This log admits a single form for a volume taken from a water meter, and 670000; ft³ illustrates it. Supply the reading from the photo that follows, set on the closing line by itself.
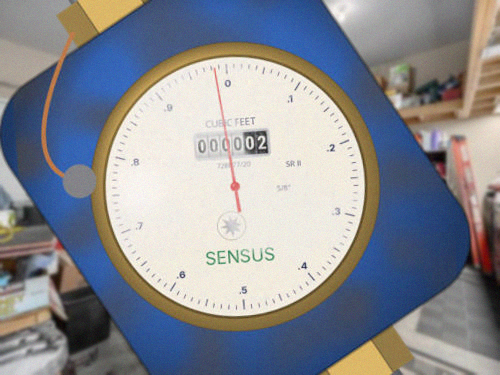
1.98; ft³
